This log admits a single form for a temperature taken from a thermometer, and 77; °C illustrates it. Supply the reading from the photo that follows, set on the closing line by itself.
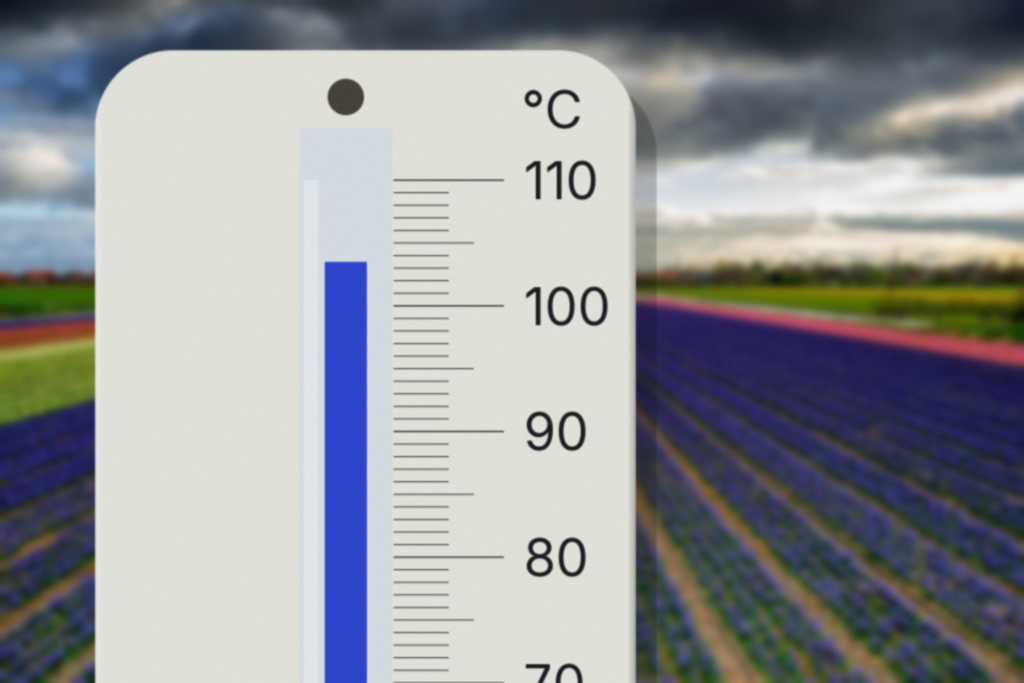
103.5; °C
